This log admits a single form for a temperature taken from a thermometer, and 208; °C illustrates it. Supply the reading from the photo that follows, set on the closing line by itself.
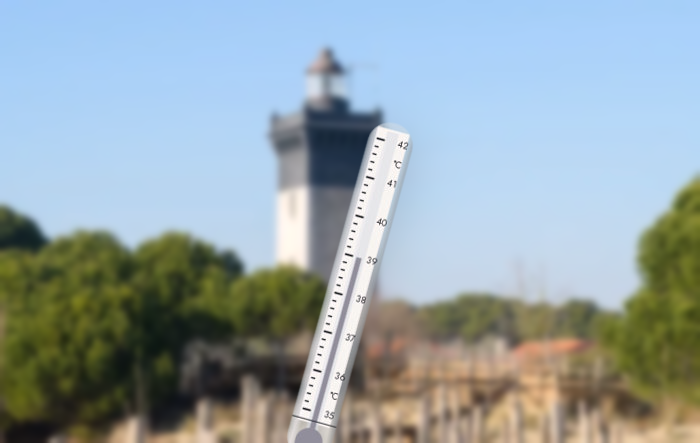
39; °C
